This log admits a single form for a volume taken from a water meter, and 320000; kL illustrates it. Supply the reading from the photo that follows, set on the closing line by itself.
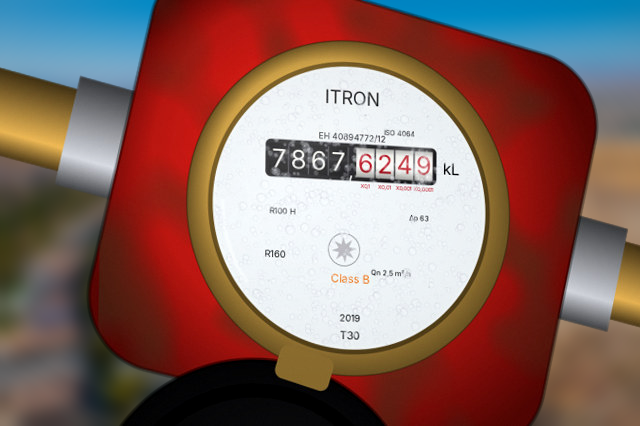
7867.6249; kL
